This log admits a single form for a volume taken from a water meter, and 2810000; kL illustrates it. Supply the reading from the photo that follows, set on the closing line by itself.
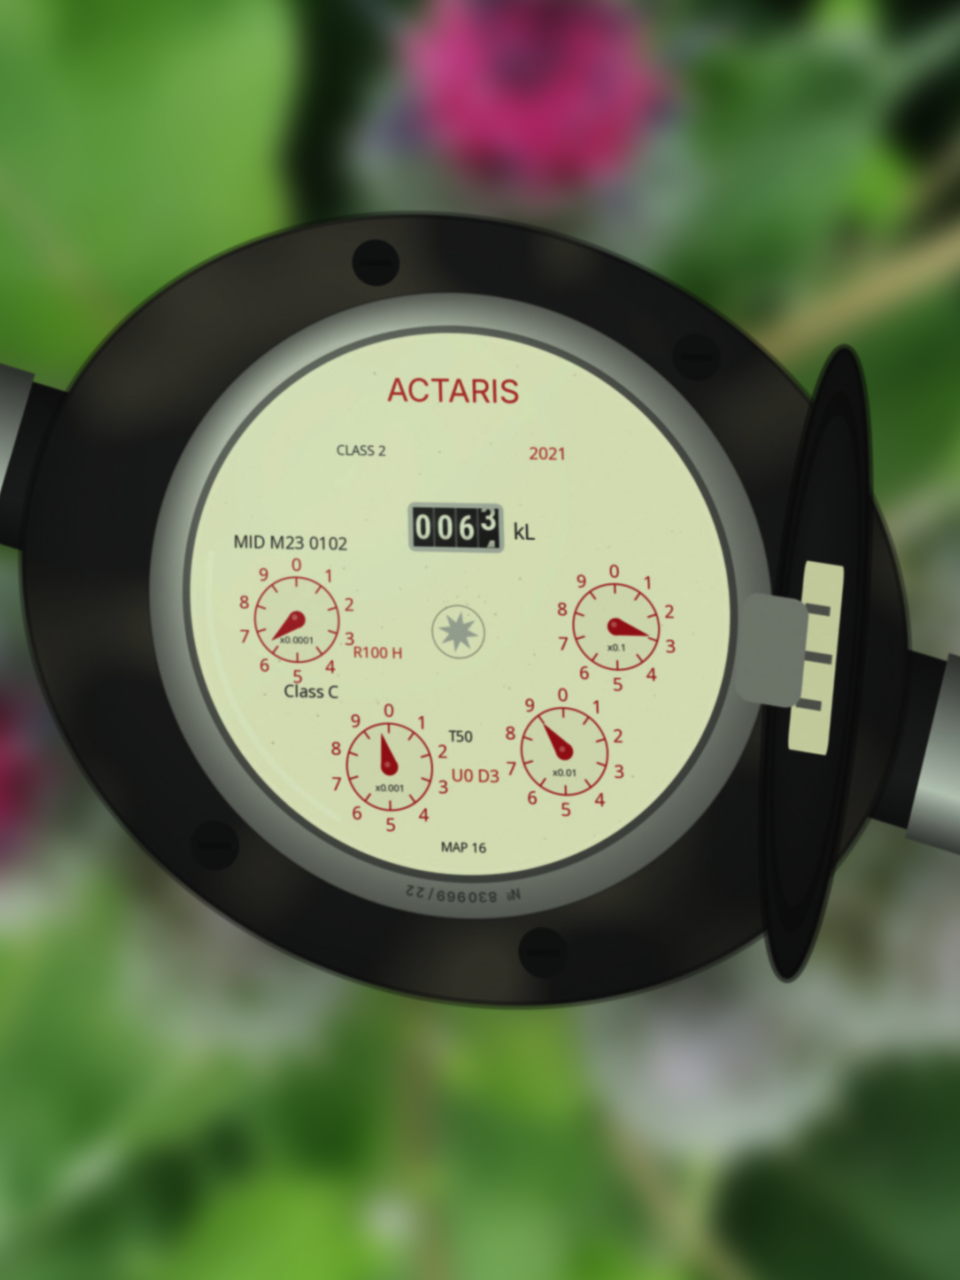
63.2896; kL
